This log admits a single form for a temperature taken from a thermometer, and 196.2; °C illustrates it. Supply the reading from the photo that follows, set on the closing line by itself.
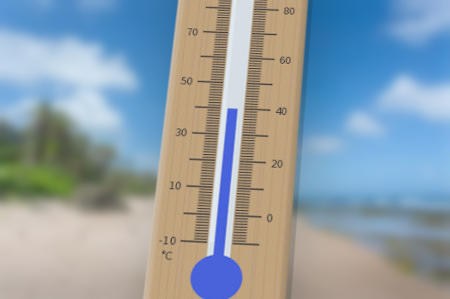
40; °C
